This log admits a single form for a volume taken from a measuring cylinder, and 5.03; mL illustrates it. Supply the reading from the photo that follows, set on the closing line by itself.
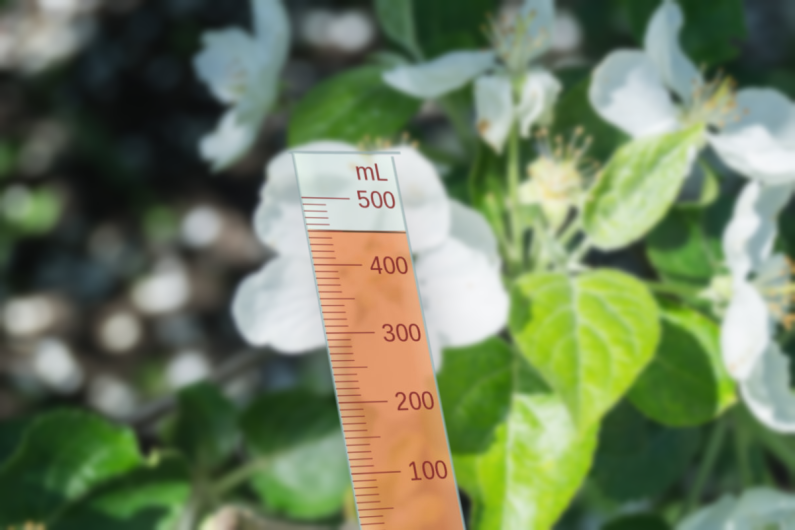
450; mL
